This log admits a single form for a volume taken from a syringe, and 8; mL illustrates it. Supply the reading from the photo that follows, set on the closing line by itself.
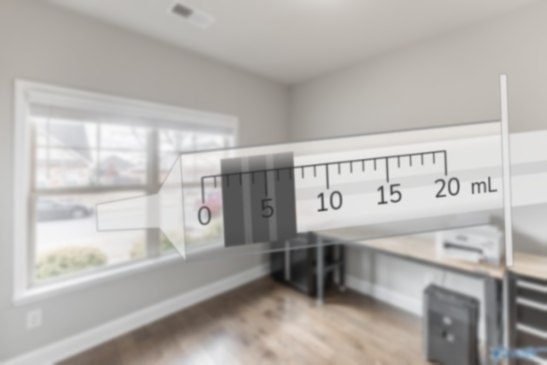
1.5; mL
